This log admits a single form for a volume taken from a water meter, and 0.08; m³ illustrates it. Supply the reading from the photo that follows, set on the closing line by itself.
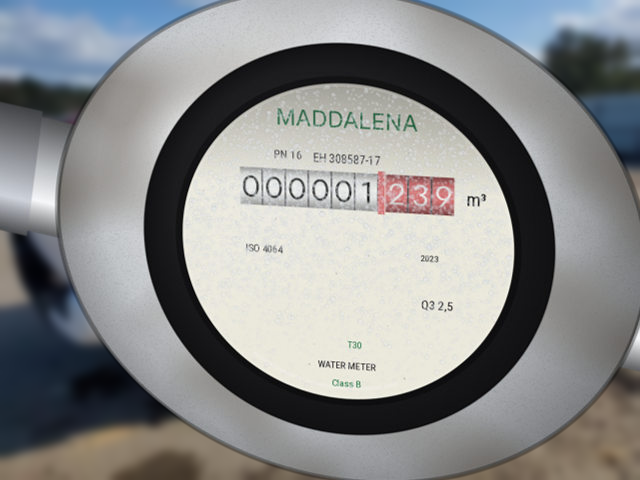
1.239; m³
